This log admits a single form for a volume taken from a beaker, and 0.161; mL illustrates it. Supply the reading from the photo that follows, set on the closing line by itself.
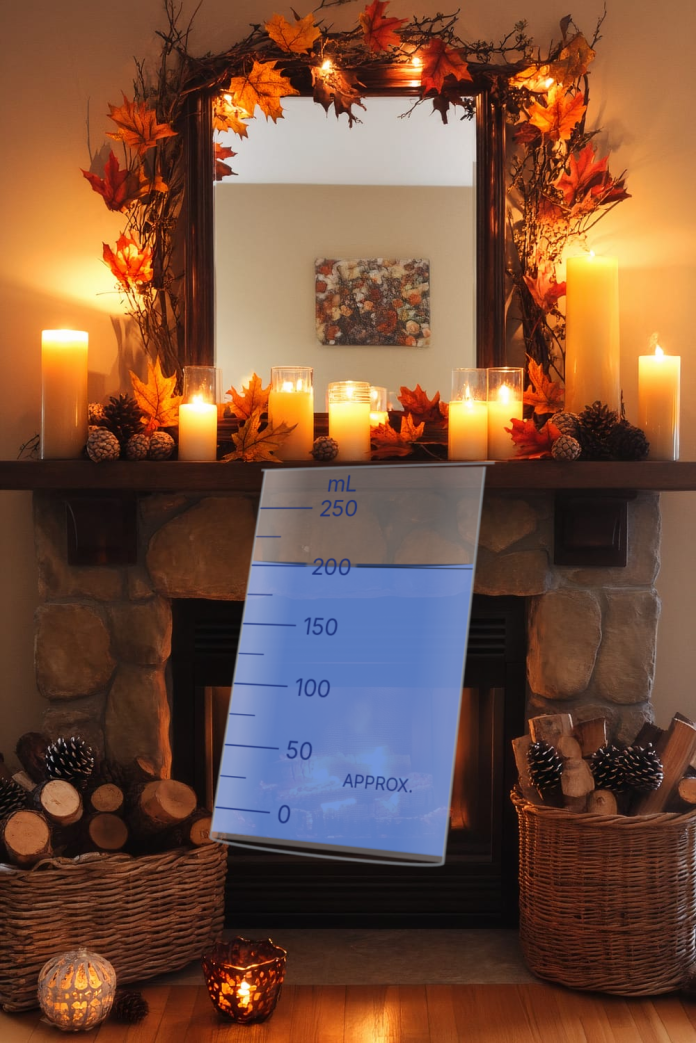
200; mL
